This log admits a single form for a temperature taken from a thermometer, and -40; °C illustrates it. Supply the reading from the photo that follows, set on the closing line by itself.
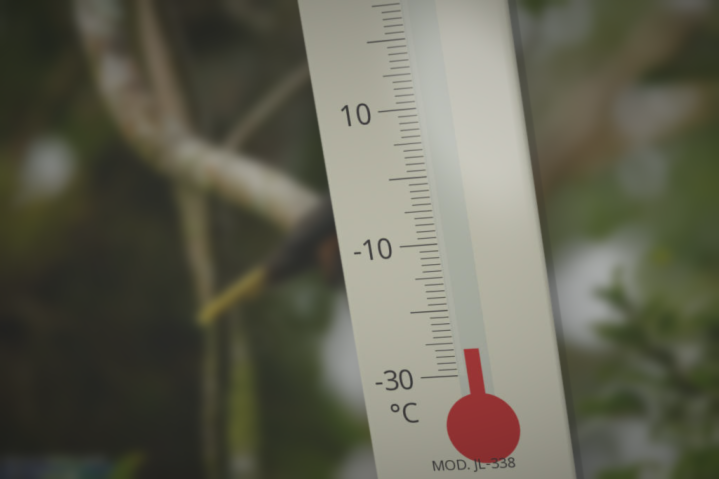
-26; °C
